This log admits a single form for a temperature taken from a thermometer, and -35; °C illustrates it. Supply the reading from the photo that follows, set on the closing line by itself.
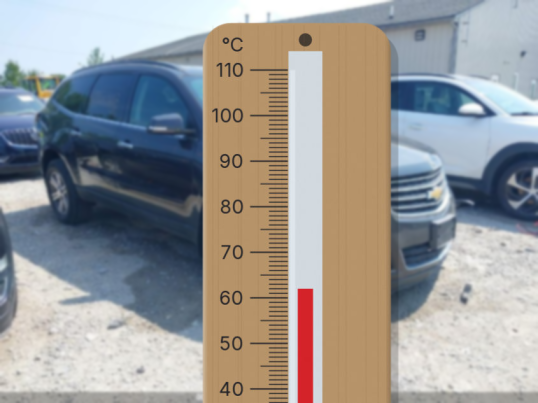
62; °C
